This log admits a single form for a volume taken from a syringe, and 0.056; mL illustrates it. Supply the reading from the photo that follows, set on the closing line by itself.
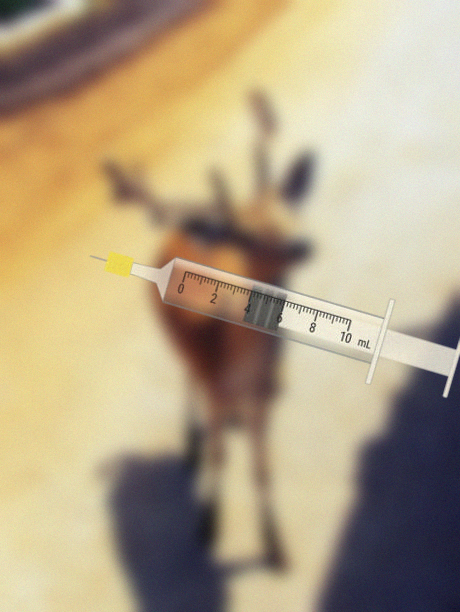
4; mL
